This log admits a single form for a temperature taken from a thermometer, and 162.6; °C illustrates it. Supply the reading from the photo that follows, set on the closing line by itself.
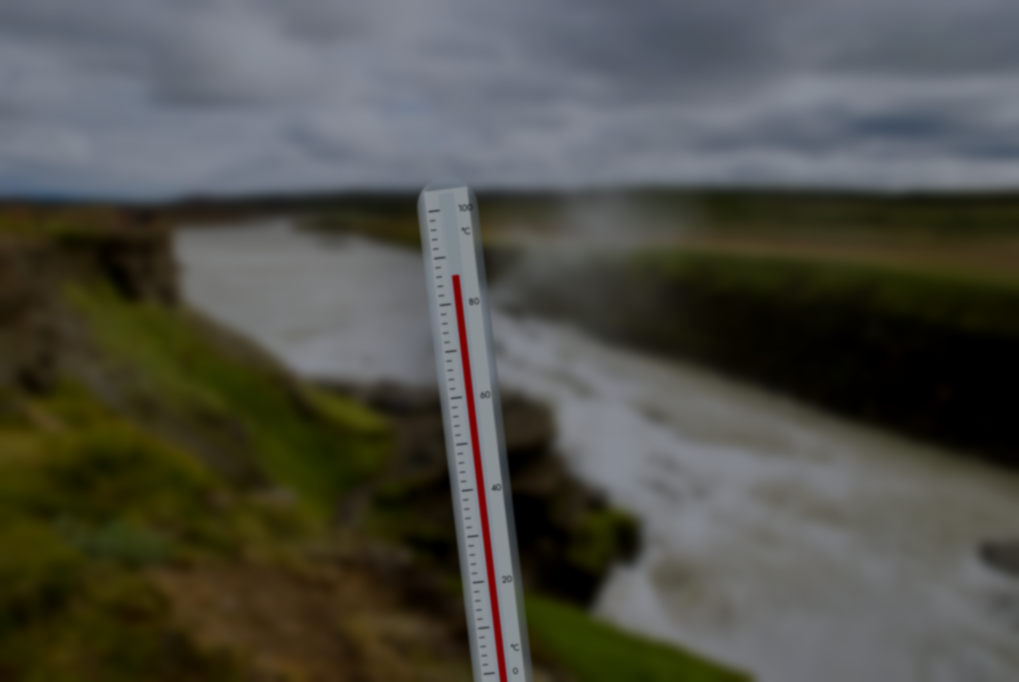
86; °C
